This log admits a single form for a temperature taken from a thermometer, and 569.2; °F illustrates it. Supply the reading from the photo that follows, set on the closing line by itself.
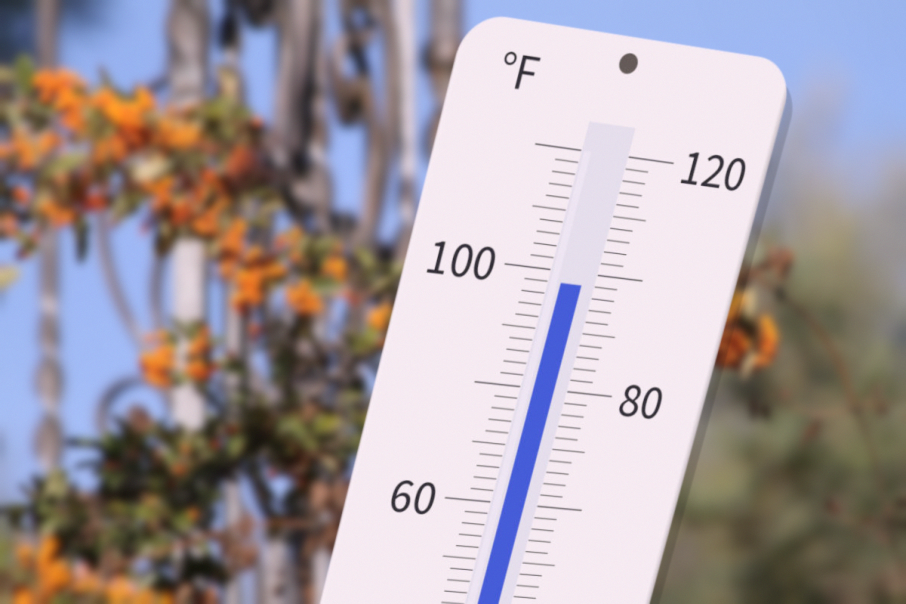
98; °F
